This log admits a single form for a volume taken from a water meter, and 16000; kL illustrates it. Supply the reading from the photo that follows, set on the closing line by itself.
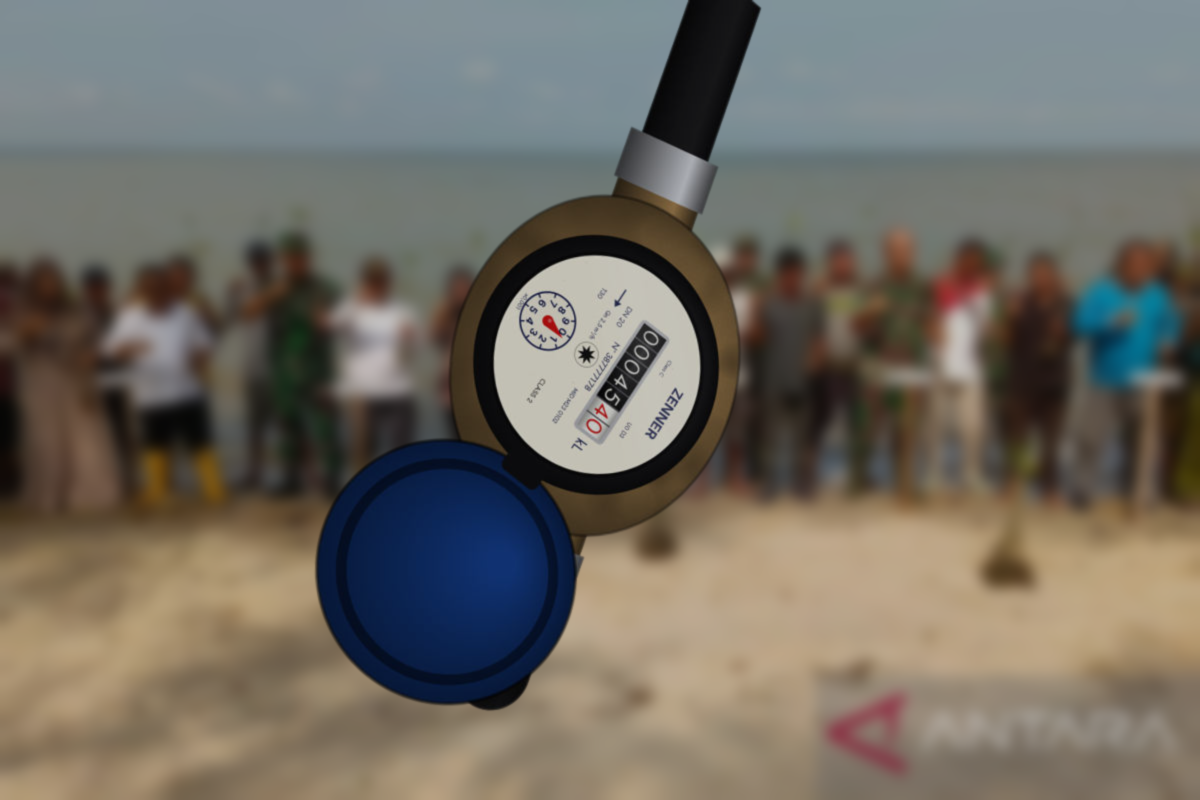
45.400; kL
